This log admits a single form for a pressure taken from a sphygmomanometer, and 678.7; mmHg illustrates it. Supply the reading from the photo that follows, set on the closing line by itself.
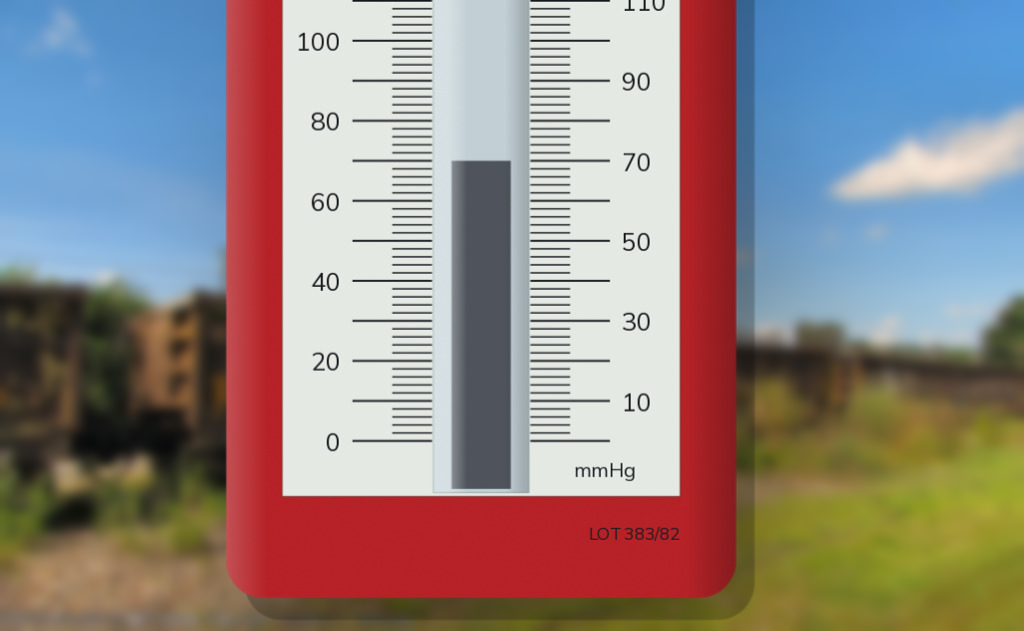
70; mmHg
